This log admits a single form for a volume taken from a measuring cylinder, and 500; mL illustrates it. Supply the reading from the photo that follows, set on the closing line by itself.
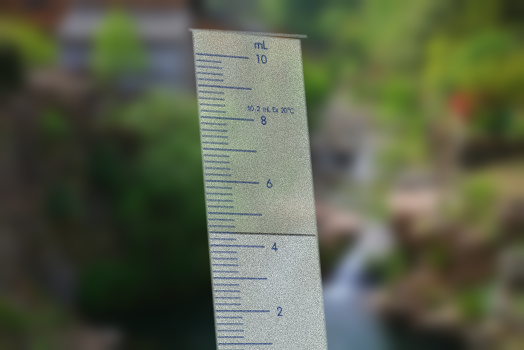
4.4; mL
